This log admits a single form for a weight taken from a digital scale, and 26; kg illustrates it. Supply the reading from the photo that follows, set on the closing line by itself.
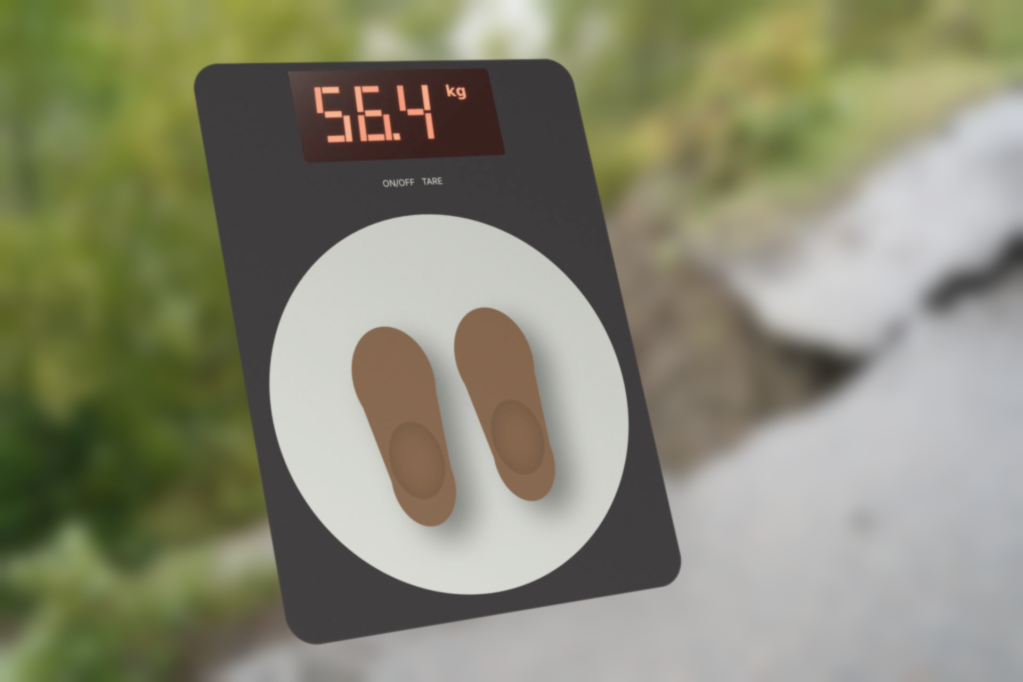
56.4; kg
